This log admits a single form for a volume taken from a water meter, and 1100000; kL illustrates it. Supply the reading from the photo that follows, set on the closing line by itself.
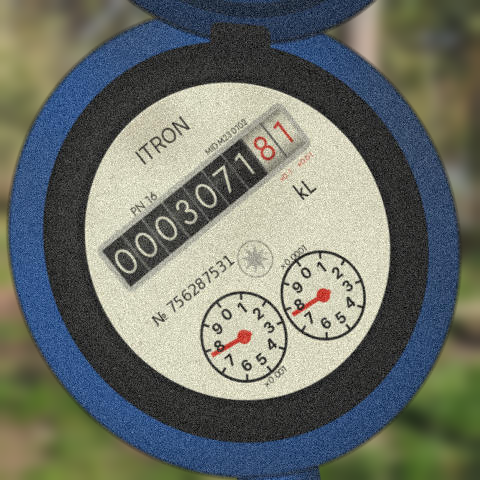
3071.8177; kL
